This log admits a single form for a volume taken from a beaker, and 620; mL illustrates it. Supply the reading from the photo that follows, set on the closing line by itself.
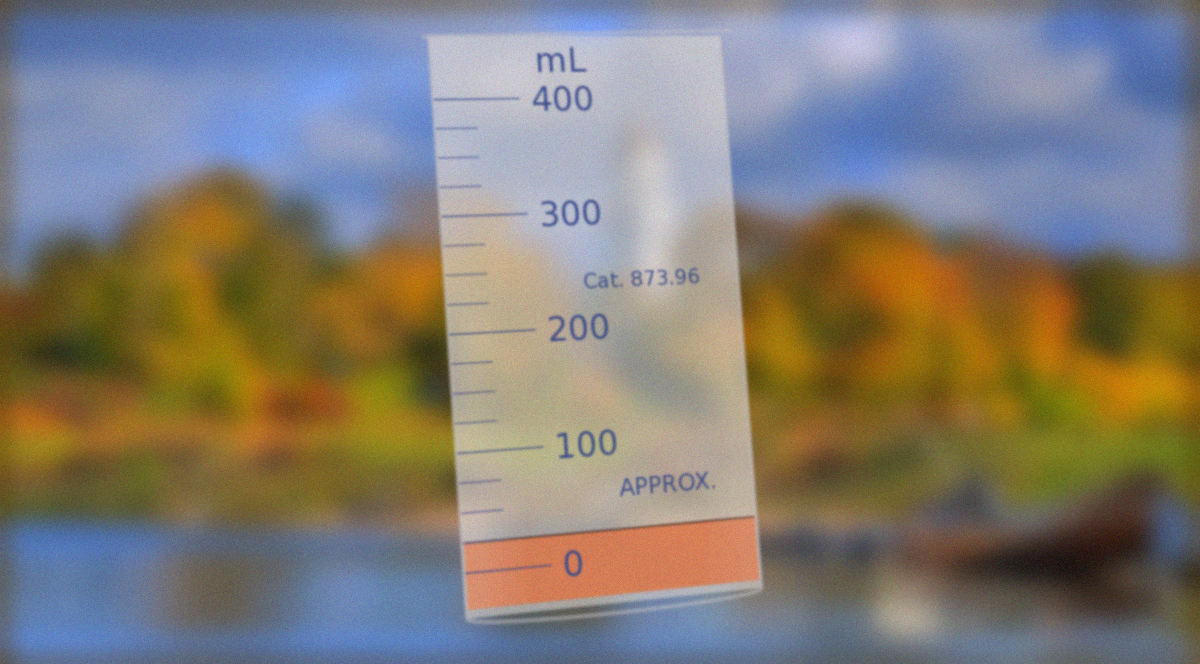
25; mL
